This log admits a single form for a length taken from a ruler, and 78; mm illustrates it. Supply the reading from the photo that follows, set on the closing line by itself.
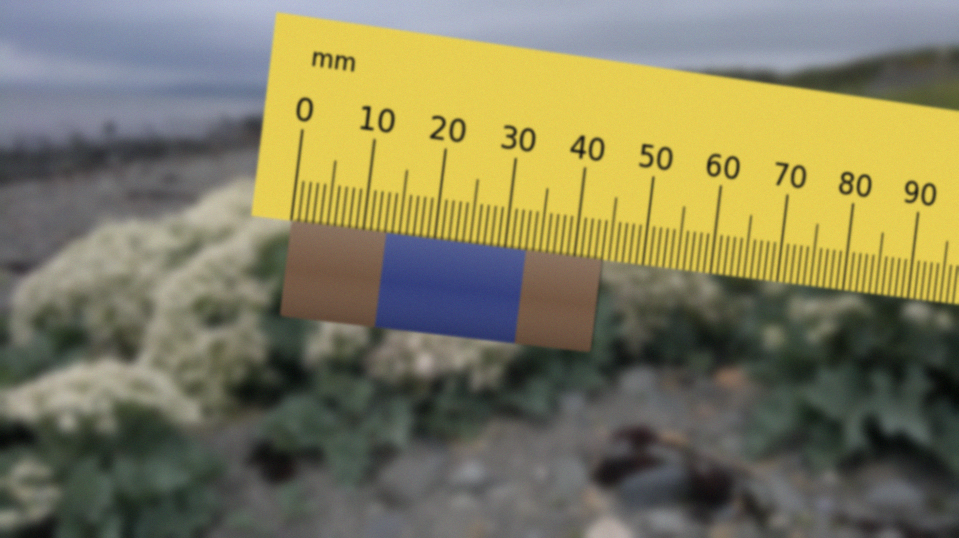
44; mm
